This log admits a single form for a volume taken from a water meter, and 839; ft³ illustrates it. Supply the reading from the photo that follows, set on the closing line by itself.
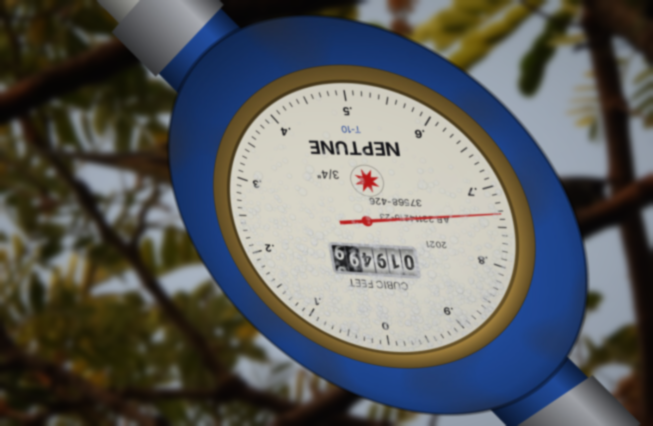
19498.73; ft³
